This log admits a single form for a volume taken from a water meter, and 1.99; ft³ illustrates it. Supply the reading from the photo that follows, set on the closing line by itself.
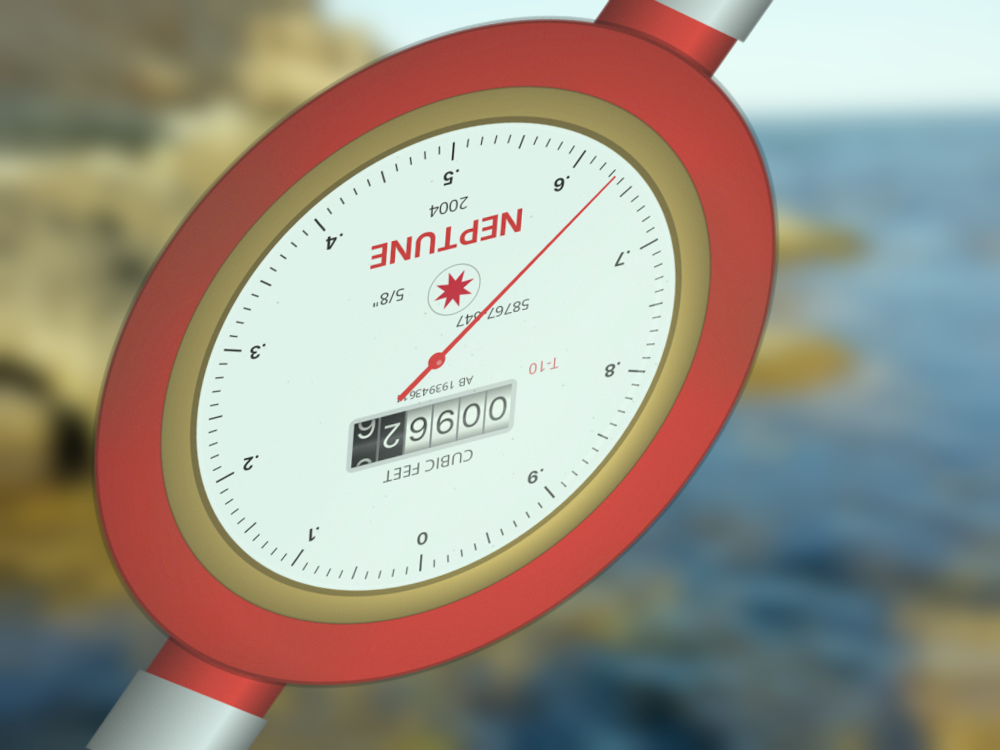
9625.63; ft³
